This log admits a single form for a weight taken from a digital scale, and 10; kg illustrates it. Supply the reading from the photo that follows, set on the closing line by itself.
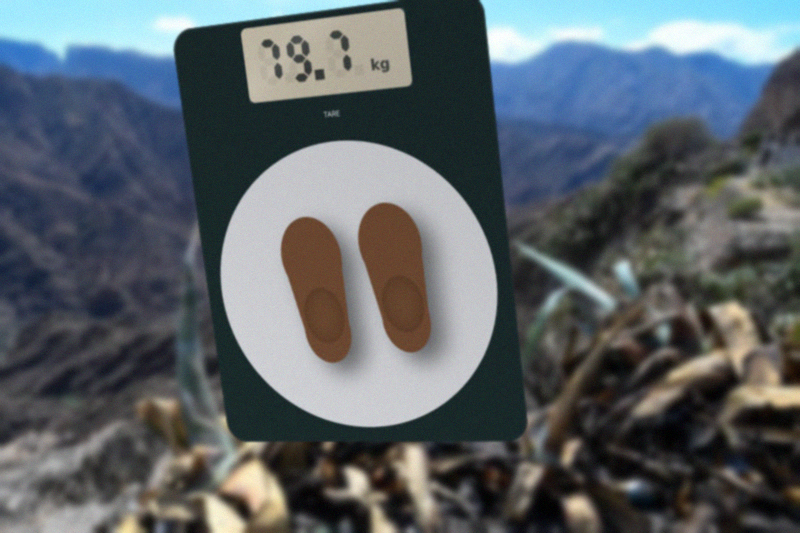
79.7; kg
